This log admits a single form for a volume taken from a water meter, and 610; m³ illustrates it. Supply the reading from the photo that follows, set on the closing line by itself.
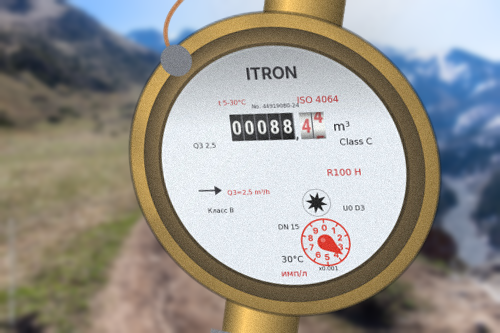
88.443; m³
